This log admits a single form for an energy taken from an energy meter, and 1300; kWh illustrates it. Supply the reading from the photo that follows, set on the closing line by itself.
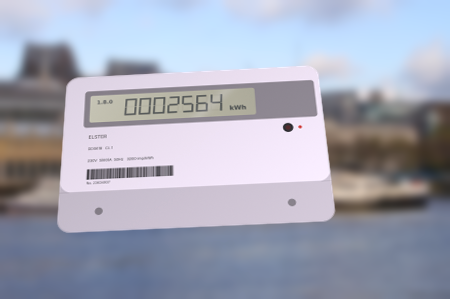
2564; kWh
